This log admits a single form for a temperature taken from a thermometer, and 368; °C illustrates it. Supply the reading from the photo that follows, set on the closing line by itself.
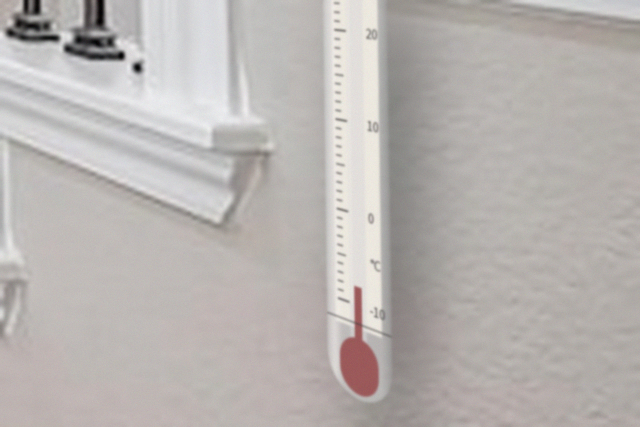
-8; °C
